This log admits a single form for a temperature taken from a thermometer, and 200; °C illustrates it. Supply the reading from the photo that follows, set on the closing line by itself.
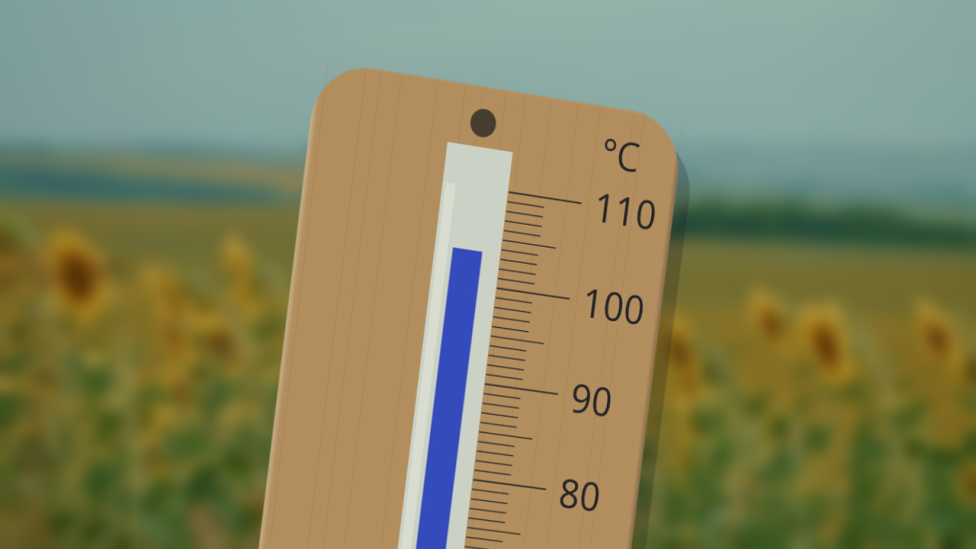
103.5; °C
